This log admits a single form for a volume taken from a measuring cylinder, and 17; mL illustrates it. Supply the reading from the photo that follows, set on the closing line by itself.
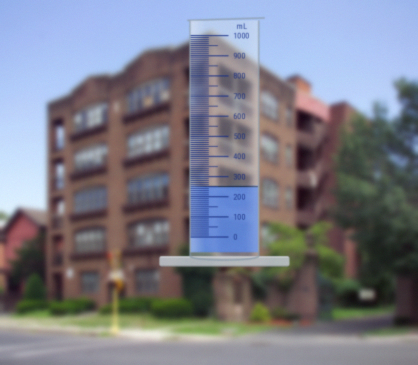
250; mL
